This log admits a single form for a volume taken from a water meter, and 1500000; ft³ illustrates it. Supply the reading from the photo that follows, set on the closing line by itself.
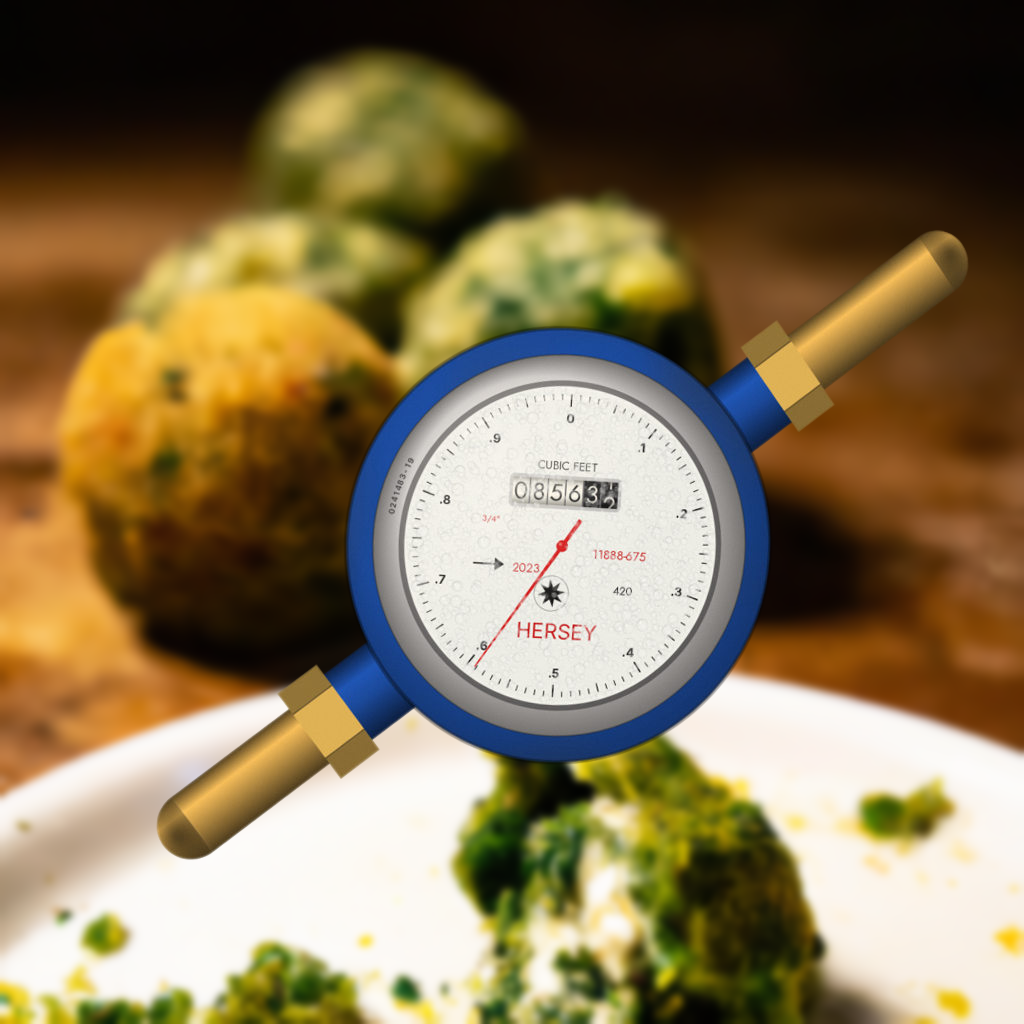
85631.59; ft³
